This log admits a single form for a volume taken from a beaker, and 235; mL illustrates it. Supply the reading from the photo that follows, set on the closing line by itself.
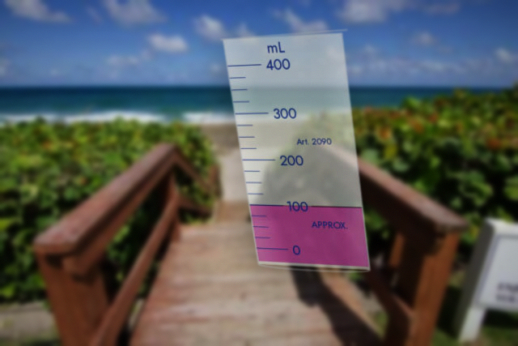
100; mL
